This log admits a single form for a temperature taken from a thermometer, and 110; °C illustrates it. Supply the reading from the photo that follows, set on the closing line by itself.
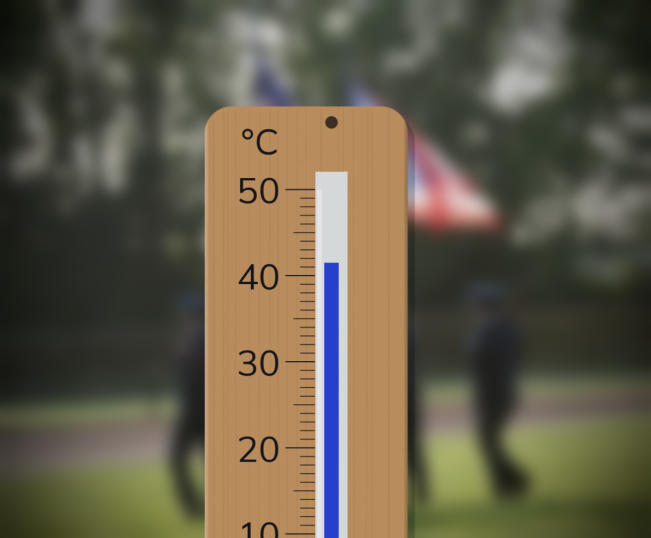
41.5; °C
